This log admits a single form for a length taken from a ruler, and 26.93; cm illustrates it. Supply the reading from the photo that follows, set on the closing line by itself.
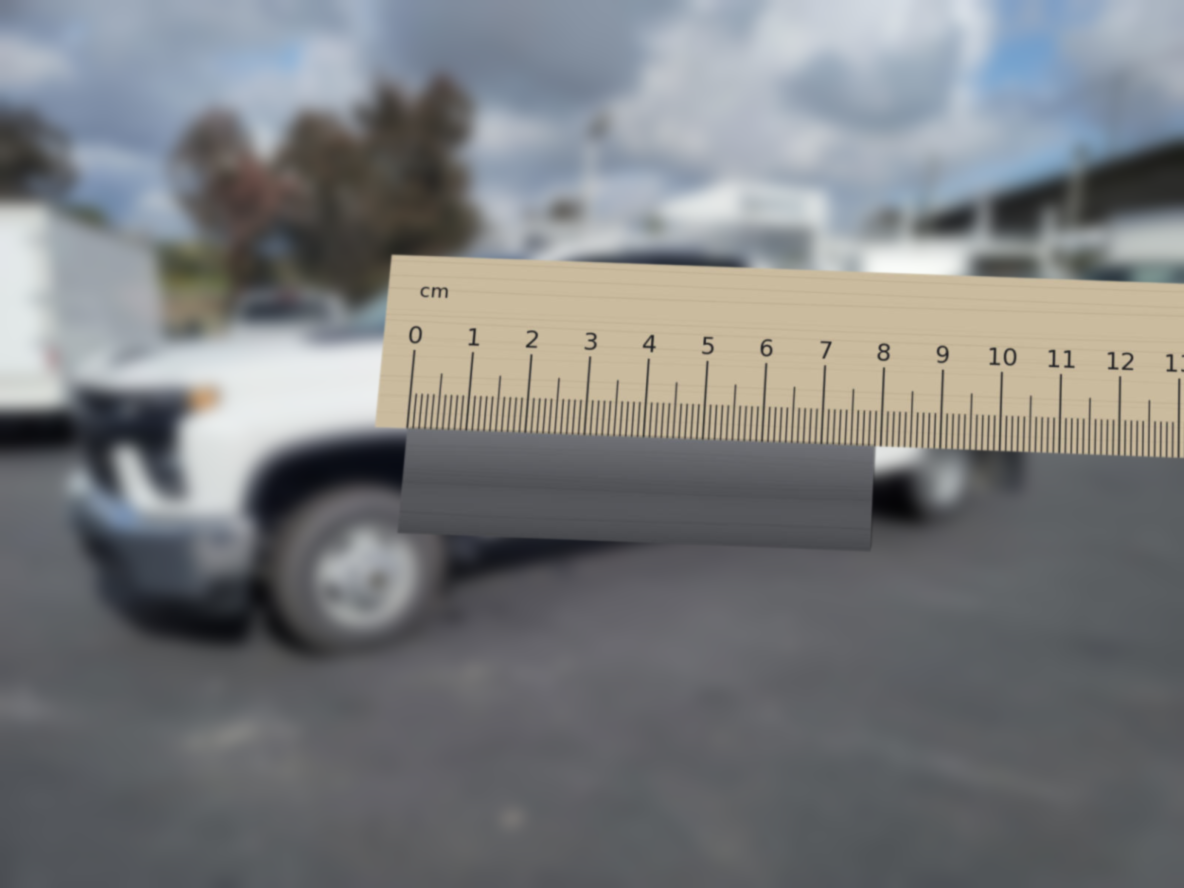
7.9; cm
